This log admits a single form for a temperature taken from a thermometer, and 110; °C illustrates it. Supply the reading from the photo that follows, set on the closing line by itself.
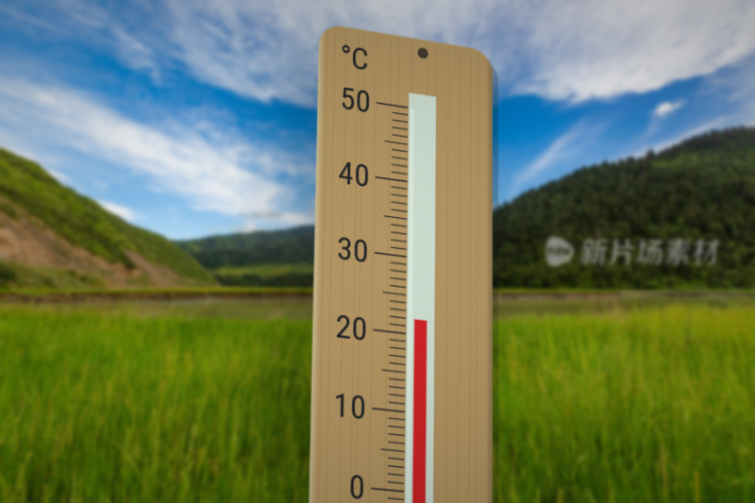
22; °C
